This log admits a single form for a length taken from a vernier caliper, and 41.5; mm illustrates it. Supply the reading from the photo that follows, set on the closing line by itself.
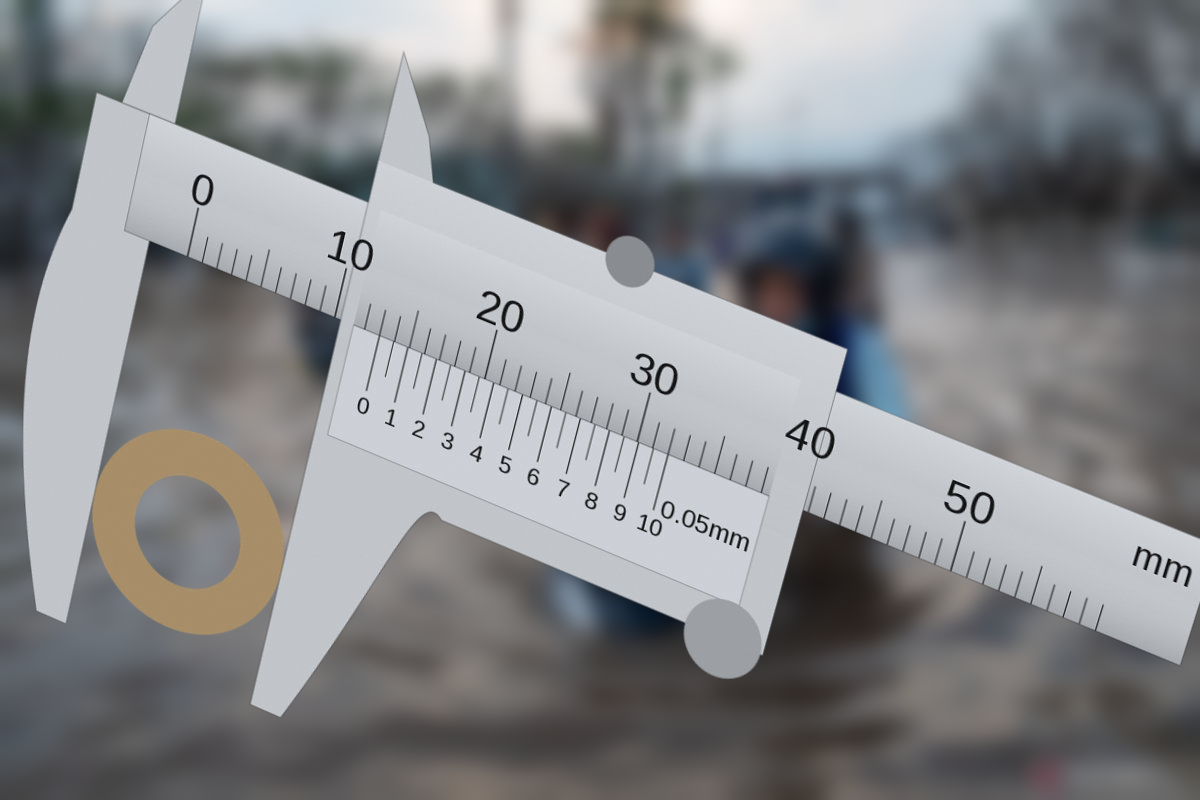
13.0; mm
